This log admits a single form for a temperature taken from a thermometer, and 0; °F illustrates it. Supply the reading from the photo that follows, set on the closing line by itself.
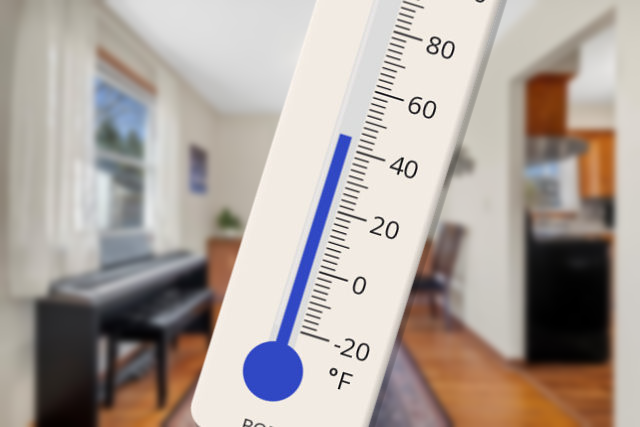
44; °F
